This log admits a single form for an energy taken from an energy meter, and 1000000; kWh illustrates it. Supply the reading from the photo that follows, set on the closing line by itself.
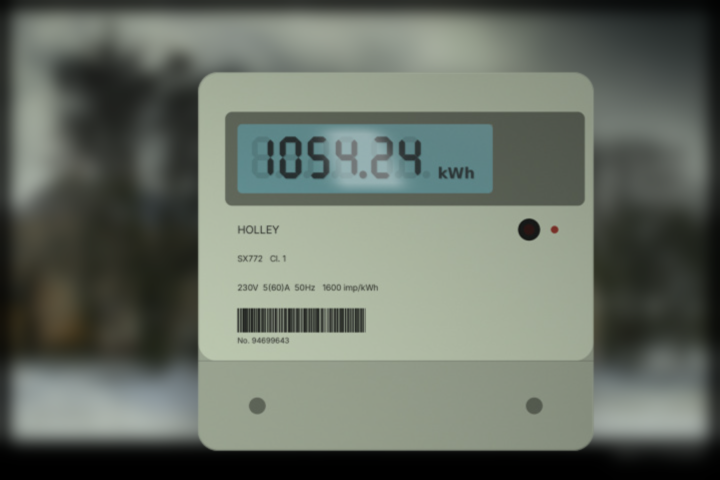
1054.24; kWh
